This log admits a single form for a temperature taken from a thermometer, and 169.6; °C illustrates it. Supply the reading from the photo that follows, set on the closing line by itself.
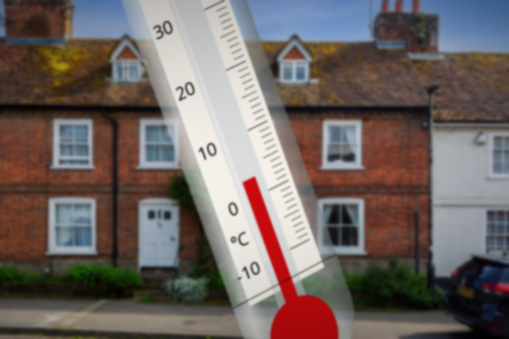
3; °C
